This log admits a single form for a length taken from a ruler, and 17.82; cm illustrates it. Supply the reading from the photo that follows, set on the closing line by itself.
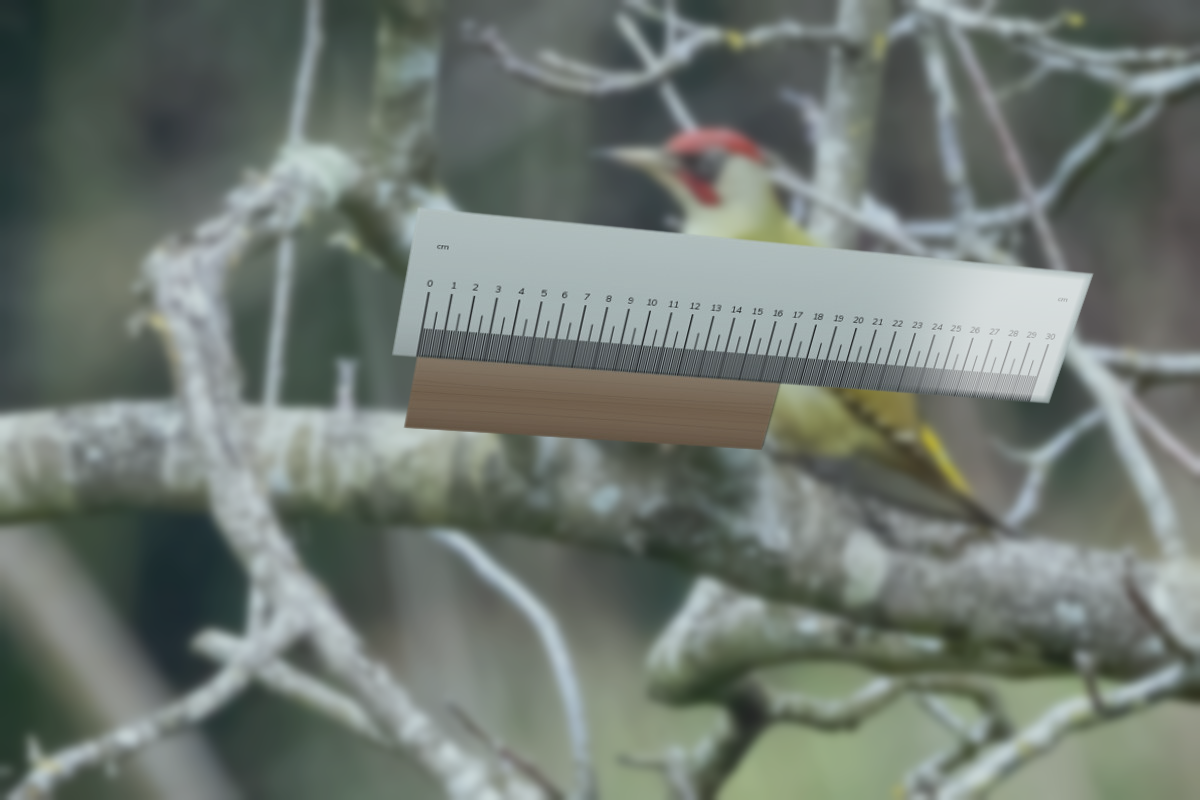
17; cm
